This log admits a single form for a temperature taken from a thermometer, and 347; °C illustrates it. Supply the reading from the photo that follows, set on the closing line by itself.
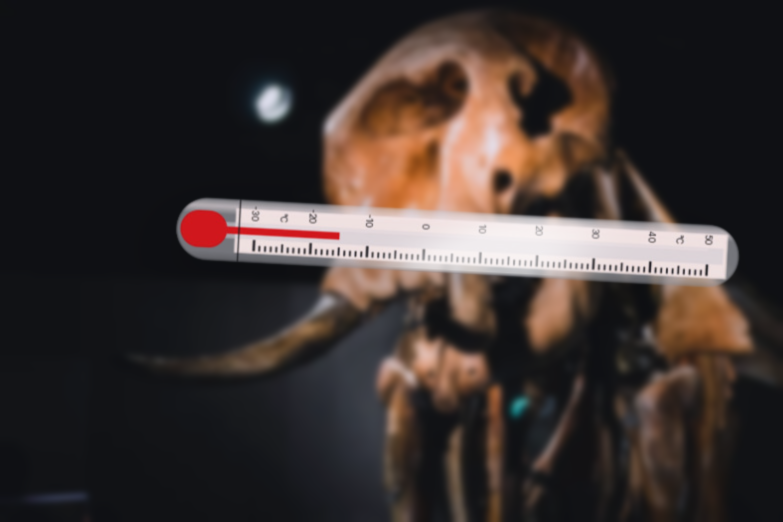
-15; °C
